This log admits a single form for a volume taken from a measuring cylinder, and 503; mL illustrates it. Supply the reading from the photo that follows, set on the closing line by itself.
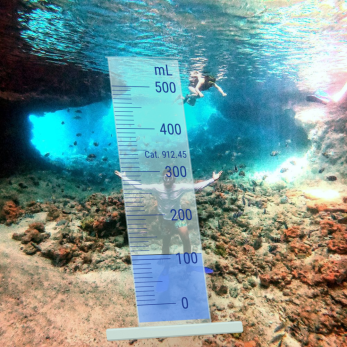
110; mL
